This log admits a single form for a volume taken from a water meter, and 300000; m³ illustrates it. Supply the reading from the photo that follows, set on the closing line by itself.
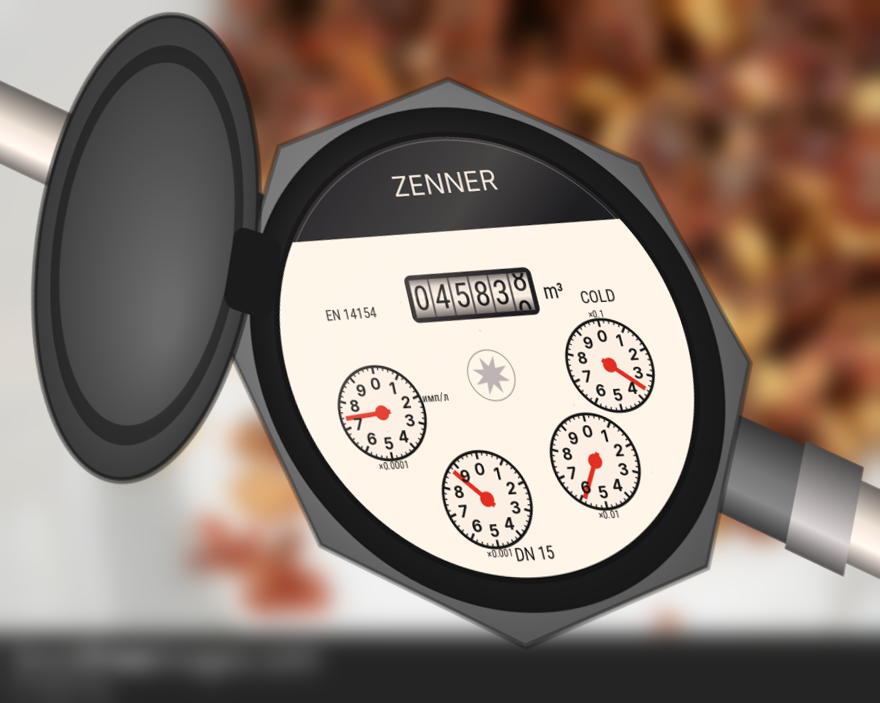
45838.3587; m³
